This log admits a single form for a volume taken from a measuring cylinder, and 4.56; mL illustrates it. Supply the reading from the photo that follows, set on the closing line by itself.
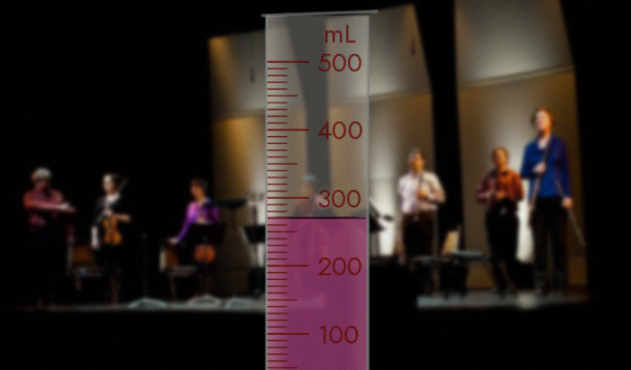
270; mL
